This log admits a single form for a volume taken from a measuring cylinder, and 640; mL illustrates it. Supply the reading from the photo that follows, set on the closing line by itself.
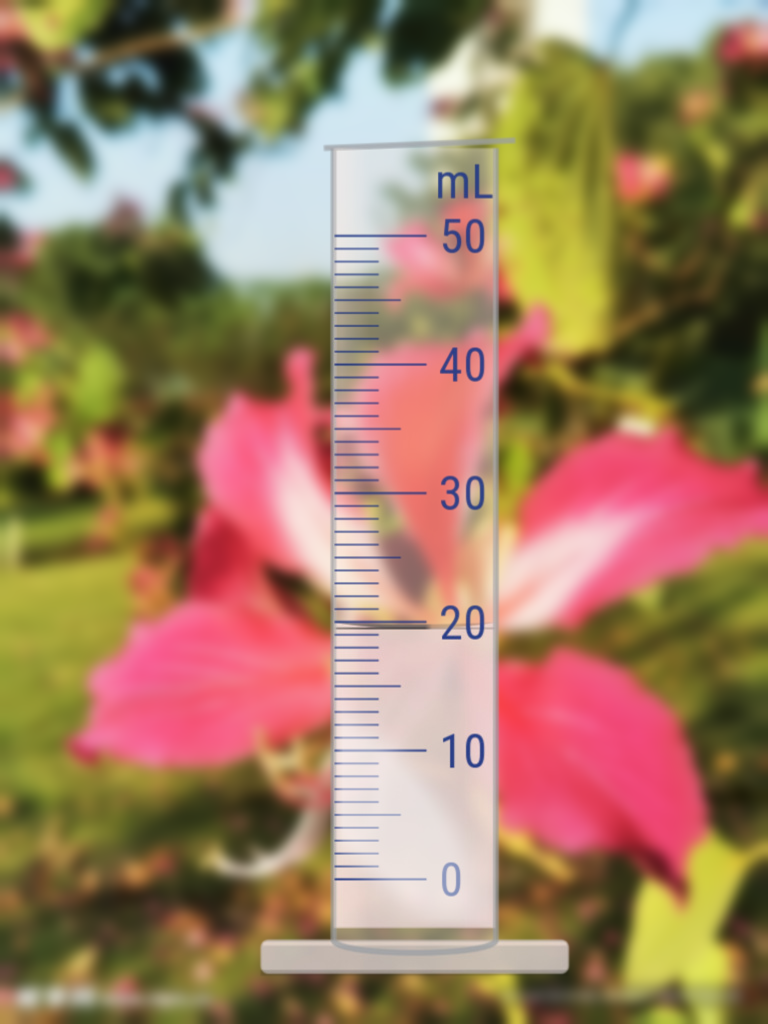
19.5; mL
